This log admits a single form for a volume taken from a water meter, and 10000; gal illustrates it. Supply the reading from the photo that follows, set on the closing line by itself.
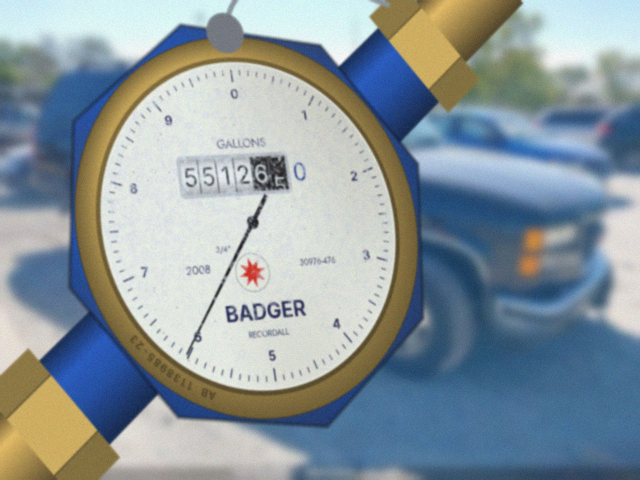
5512646.0; gal
